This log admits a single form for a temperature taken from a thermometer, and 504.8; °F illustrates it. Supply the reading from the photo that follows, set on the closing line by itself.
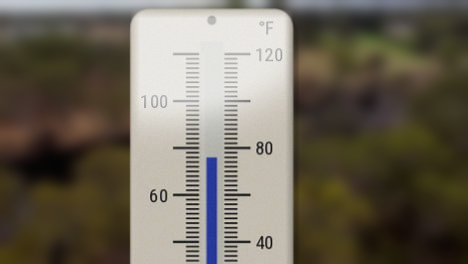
76; °F
